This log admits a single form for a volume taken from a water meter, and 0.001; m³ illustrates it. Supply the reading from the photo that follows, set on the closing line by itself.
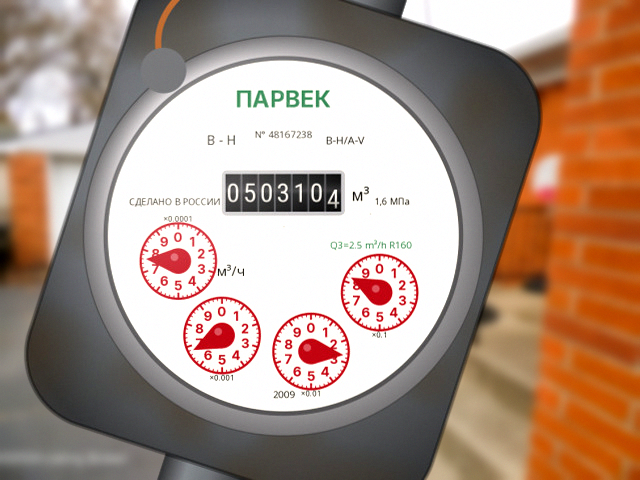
503103.8267; m³
